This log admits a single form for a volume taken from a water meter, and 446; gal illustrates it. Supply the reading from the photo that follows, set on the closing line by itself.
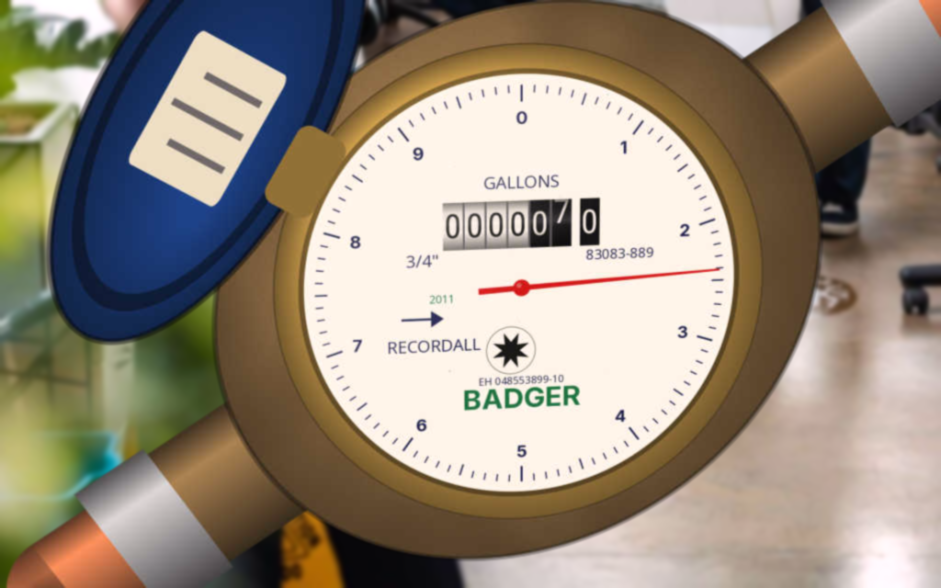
72.4; gal
